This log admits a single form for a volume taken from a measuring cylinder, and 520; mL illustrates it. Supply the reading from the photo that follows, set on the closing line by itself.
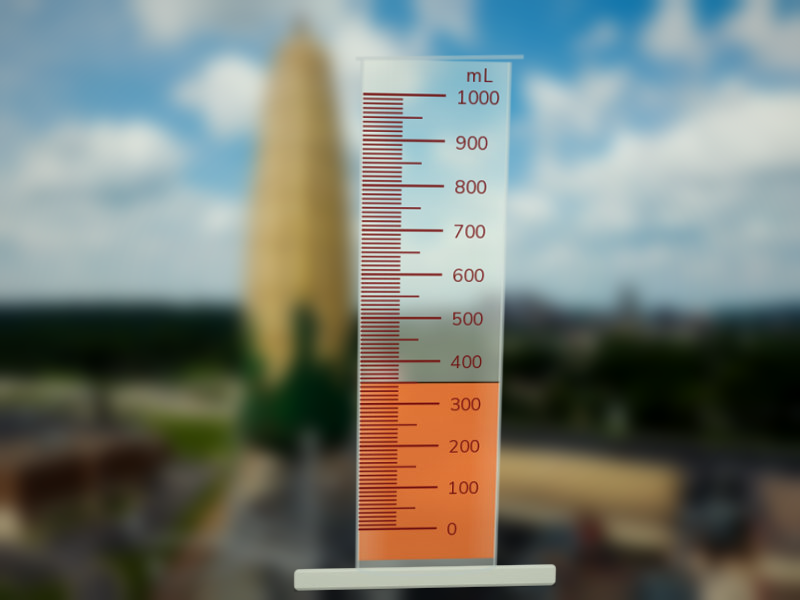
350; mL
